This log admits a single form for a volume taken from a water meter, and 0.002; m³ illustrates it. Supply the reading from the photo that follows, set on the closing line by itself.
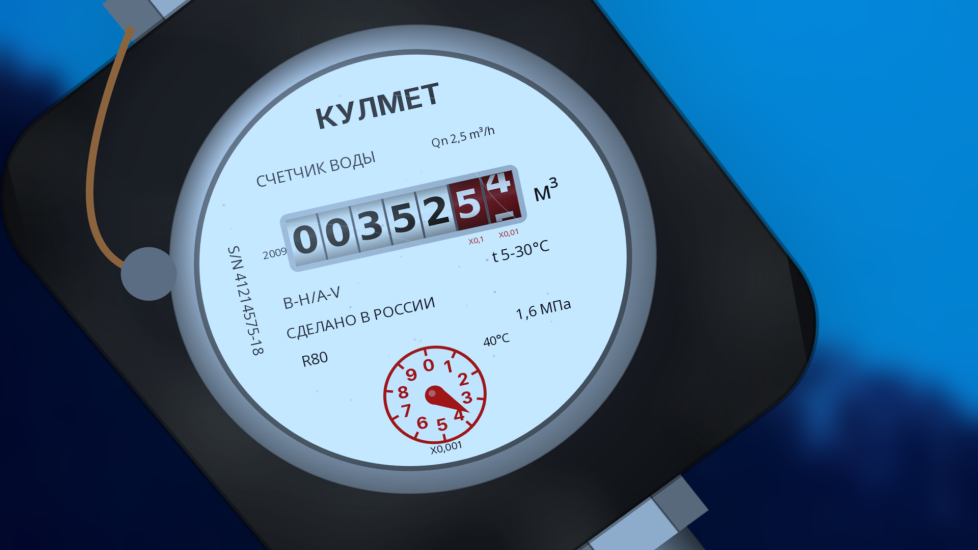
352.543; m³
